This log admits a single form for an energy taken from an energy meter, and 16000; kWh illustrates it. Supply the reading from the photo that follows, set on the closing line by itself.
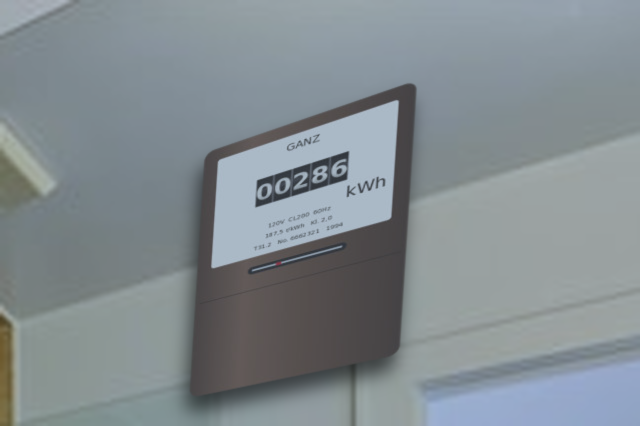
286; kWh
